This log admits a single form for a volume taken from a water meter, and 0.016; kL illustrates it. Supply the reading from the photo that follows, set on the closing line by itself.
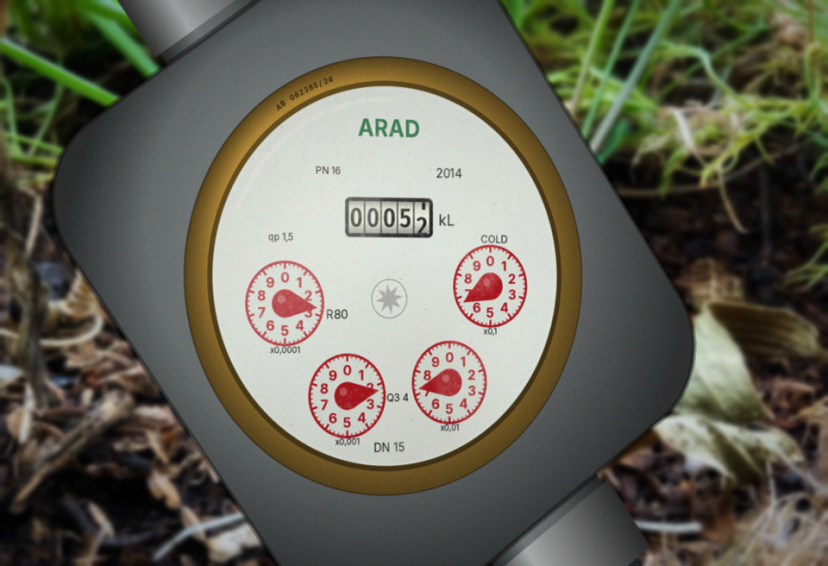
51.6722; kL
